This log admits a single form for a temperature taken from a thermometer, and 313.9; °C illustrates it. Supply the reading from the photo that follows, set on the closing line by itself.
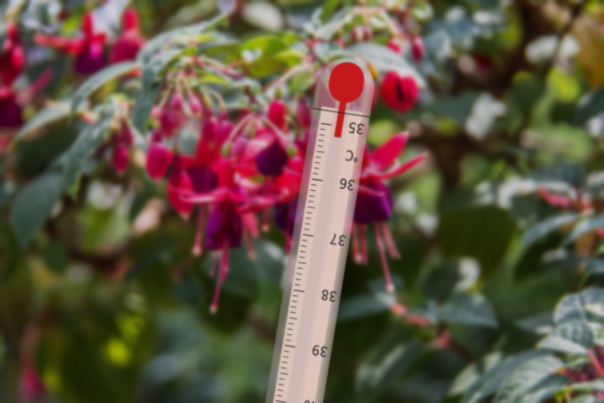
35.2; °C
